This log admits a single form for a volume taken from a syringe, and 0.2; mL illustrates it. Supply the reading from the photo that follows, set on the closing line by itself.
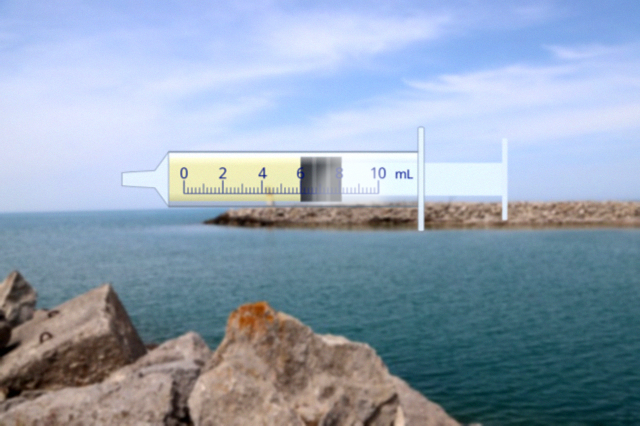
6; mL
